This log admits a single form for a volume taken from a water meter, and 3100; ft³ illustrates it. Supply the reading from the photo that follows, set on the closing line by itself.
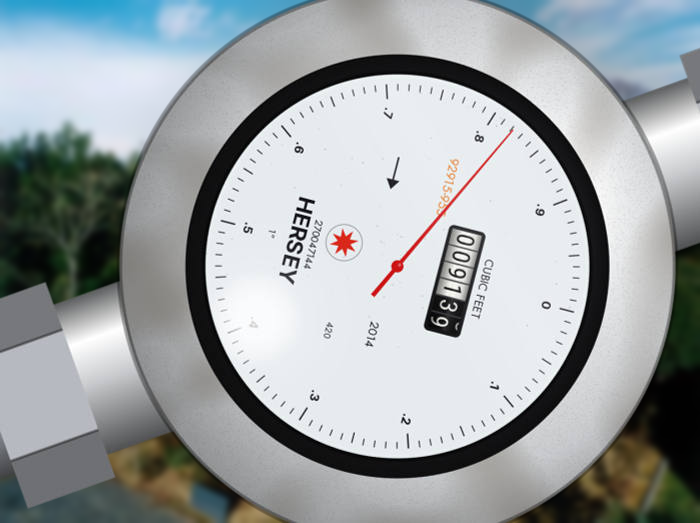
9138.82; ft³
